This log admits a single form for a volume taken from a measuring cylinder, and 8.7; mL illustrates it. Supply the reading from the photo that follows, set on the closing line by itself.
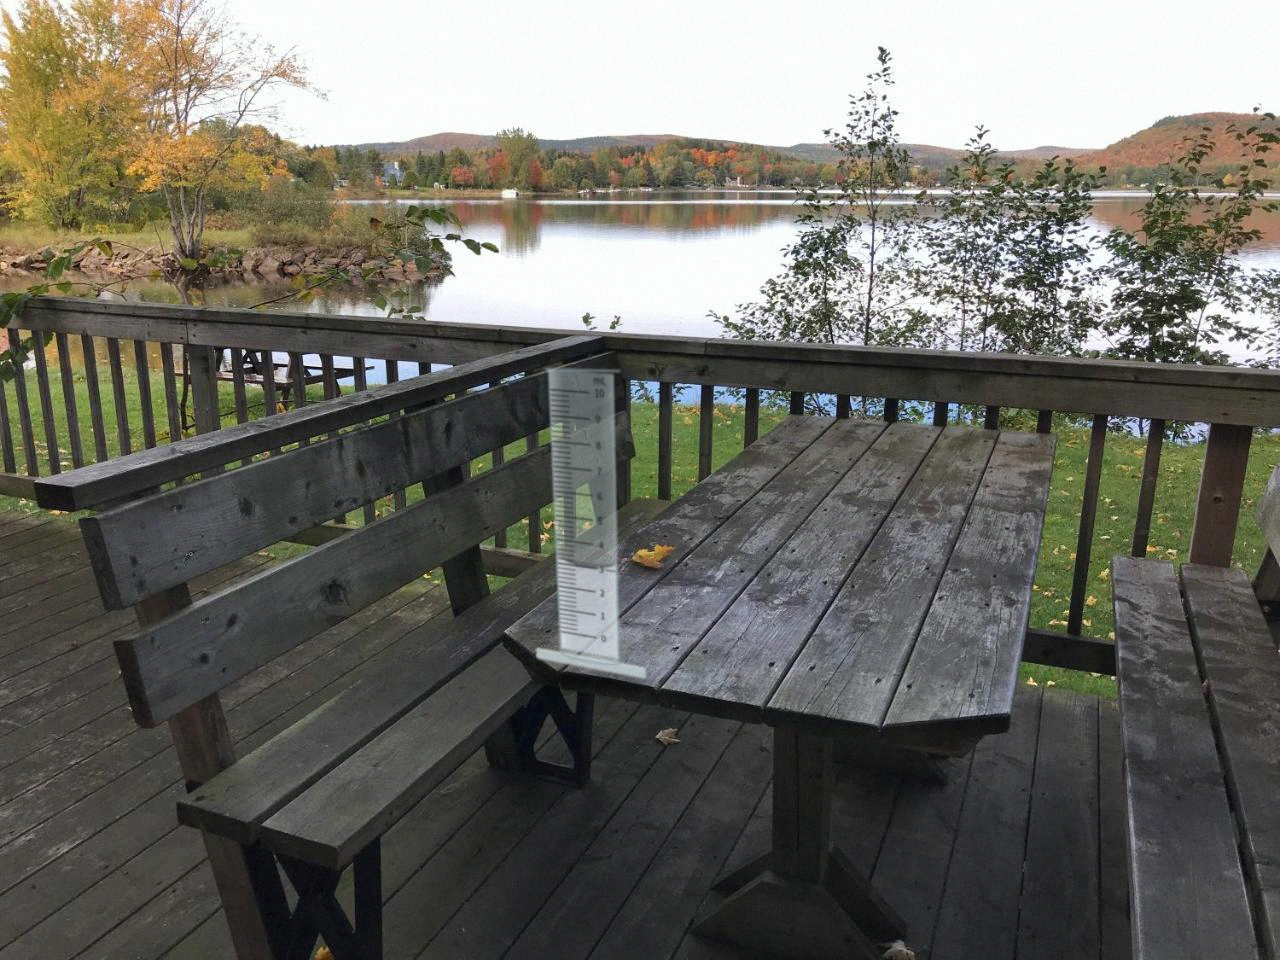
3; mL
